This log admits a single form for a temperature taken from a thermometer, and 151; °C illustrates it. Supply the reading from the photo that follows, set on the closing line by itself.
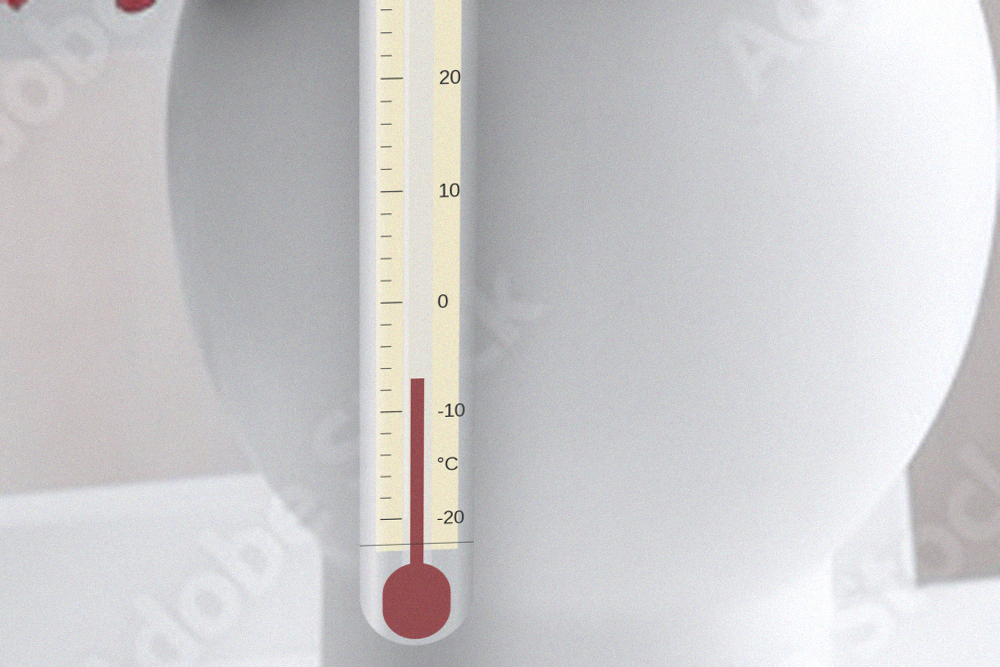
-7; °C
